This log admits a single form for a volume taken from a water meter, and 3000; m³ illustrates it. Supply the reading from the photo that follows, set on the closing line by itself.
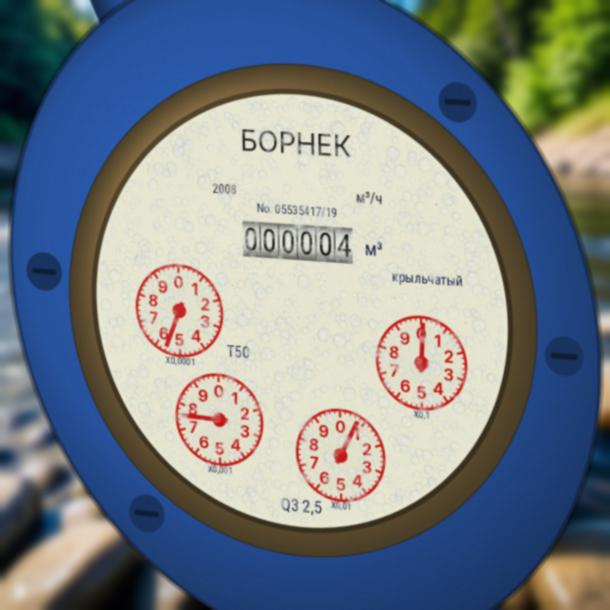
4.0075; m³
